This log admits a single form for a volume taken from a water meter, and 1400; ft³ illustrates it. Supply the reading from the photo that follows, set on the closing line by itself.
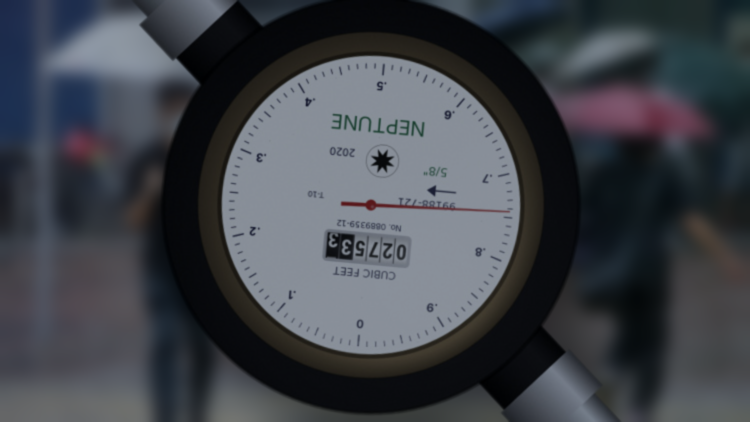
27532.74; ft³
